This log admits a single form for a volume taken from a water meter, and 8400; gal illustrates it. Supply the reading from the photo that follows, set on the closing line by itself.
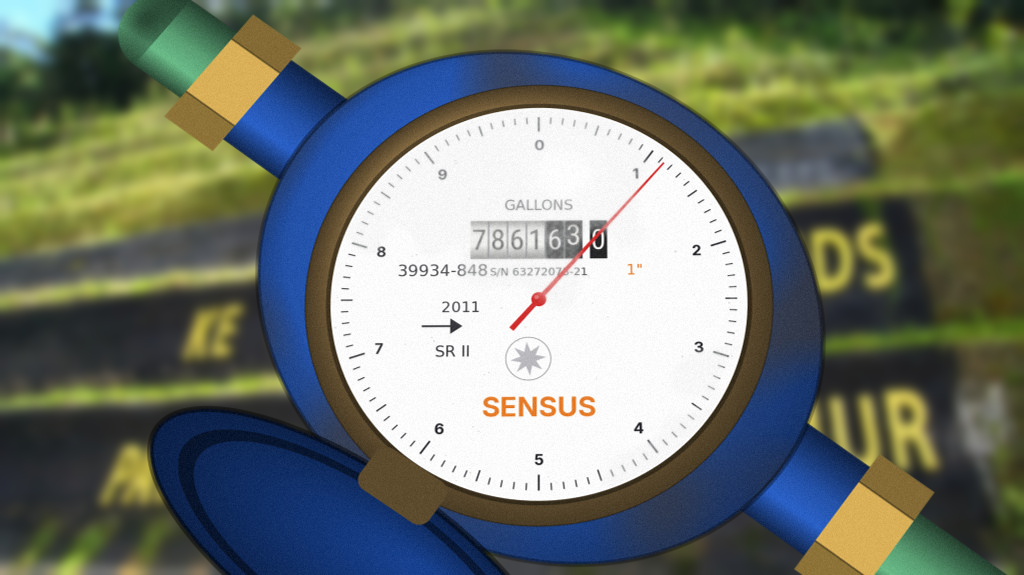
7861631.1; gal
